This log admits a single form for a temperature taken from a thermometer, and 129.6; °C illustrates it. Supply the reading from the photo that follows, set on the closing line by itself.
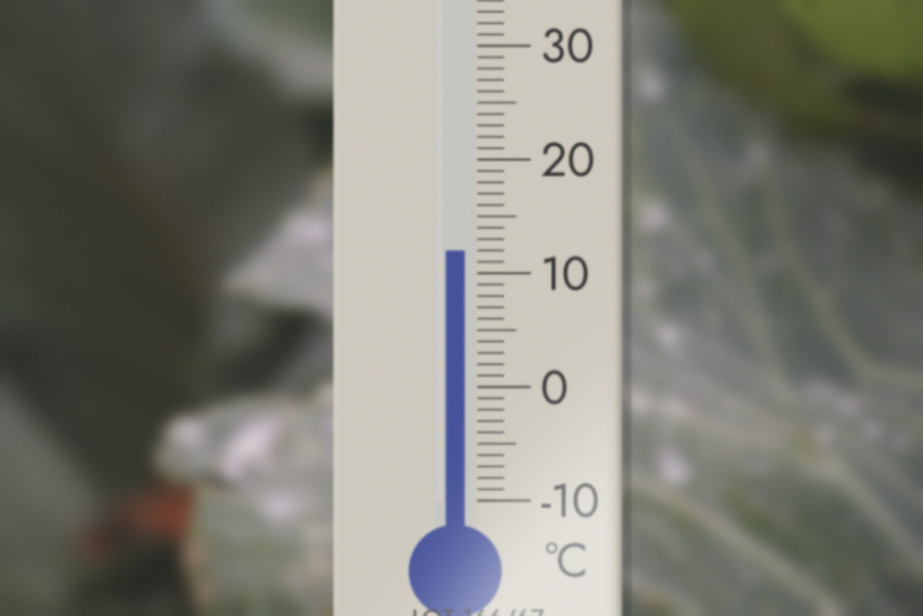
12; °C
